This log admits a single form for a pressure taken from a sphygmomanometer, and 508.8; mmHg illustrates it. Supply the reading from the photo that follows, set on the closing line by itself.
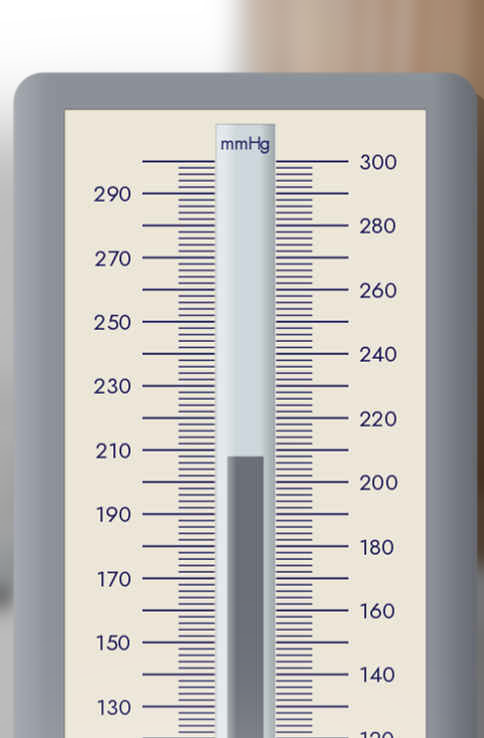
208; mmHg
